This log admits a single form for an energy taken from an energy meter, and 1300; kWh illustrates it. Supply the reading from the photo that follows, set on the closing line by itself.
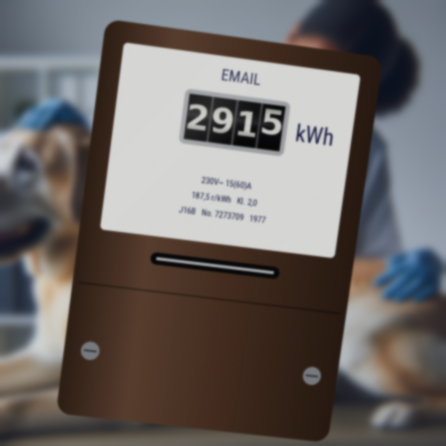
2915; kWh
